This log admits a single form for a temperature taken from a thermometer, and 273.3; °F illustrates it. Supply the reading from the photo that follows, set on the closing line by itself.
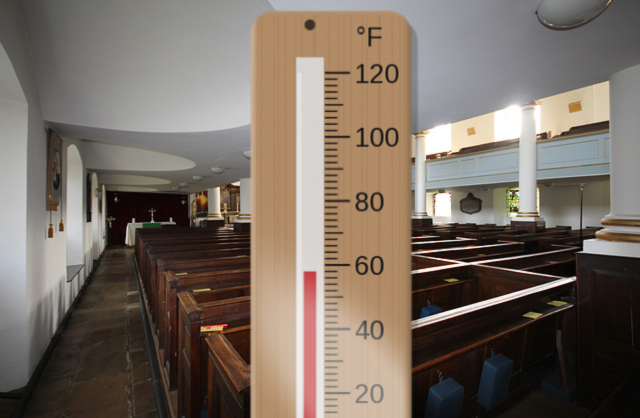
58; °F
